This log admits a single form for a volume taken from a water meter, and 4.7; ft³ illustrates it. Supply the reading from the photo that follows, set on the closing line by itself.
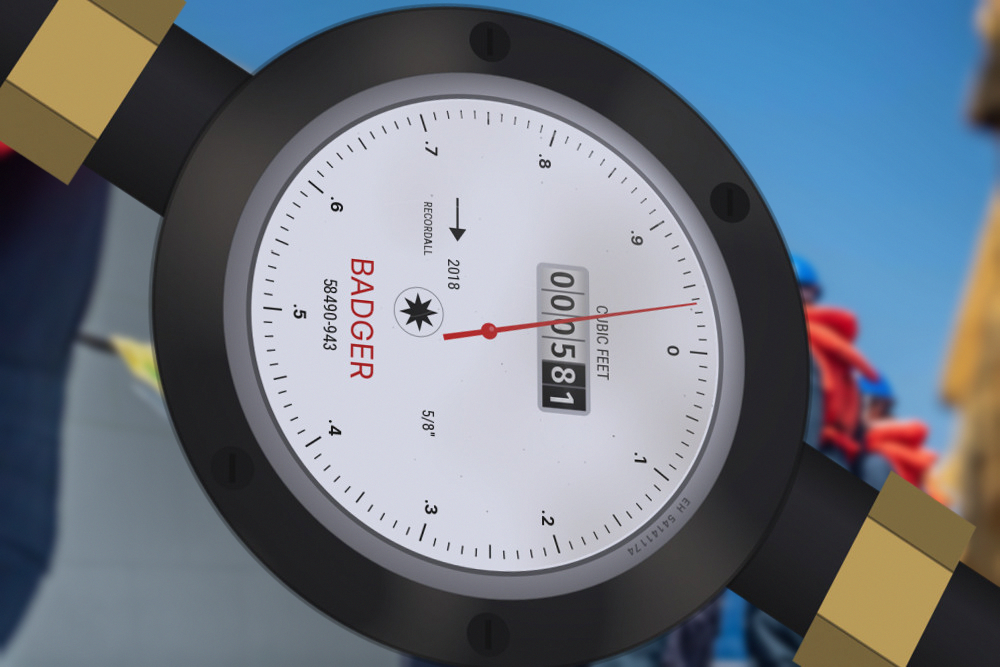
580.96; ft³
